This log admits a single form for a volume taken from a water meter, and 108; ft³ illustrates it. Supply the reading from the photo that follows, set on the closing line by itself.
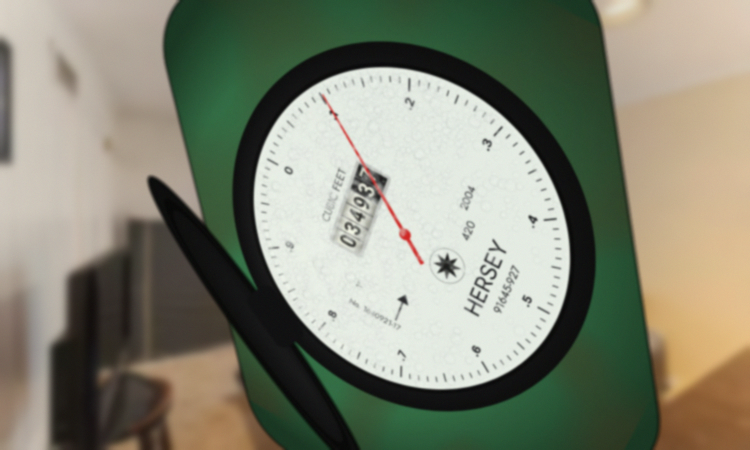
34937.10; ft³
